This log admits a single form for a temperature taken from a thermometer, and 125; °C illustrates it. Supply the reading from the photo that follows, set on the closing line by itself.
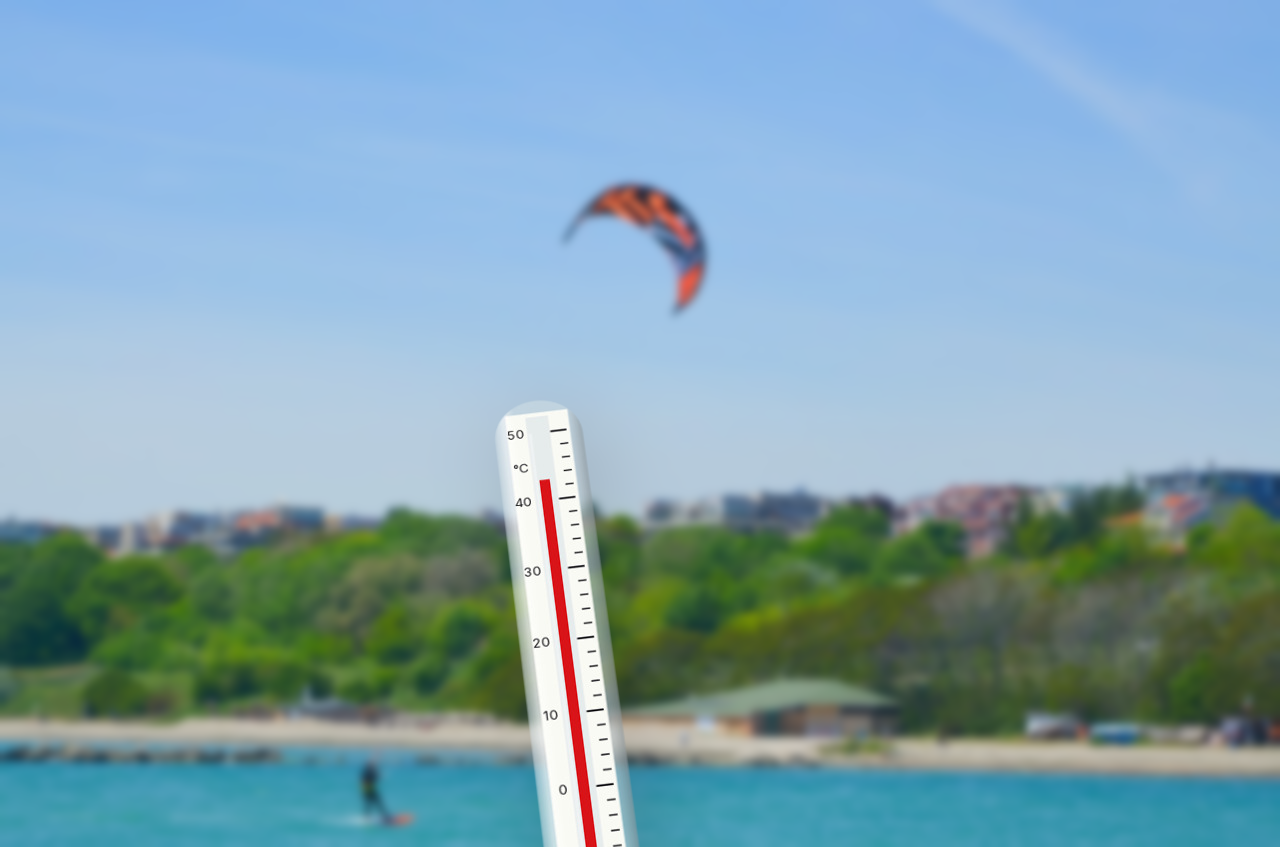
43; °C
